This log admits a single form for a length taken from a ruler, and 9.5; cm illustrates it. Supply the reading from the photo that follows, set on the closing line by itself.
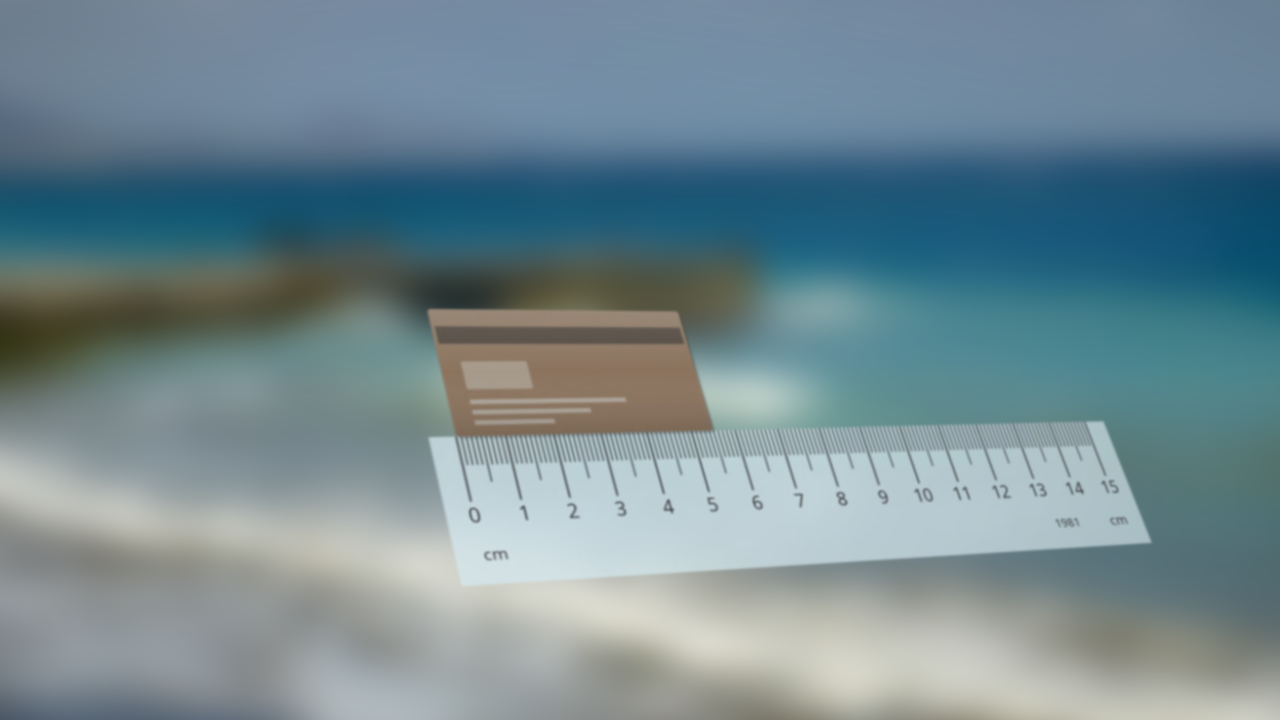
5.5; cm
